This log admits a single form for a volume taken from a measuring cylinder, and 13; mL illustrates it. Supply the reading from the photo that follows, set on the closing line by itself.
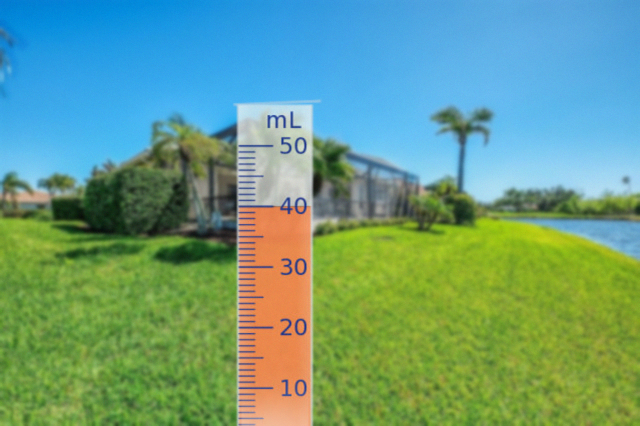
40; mL
